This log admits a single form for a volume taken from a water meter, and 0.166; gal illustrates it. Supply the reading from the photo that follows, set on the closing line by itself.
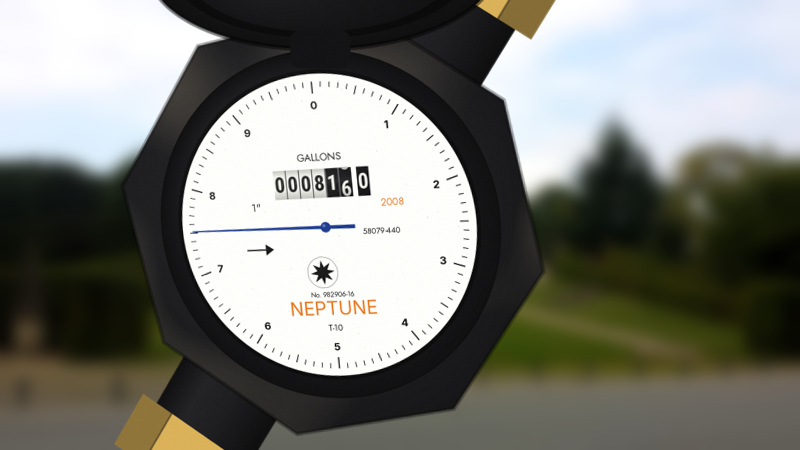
8157.5; gal
